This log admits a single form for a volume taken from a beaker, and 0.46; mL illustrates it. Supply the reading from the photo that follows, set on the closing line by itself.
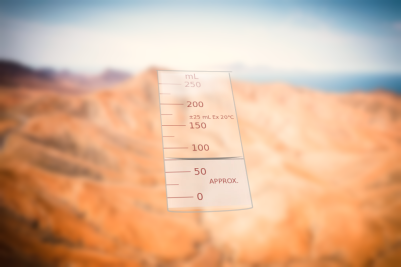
75; mL
